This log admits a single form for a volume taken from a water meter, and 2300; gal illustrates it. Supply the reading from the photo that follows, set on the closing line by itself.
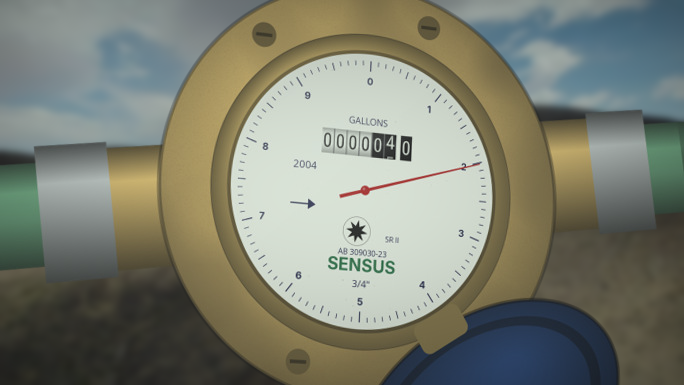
42.0; gal
